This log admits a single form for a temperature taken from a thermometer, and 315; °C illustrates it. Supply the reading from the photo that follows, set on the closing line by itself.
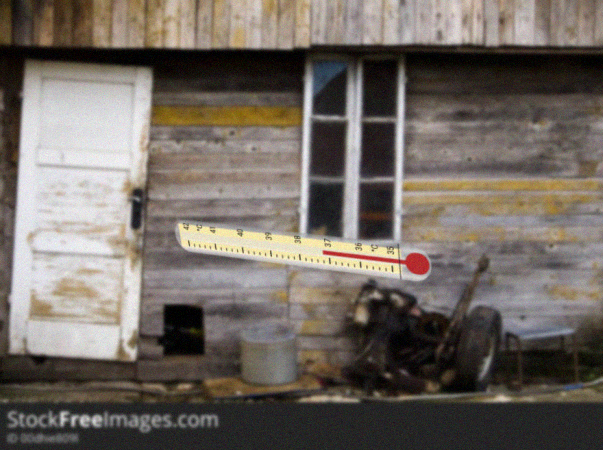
37.2; °C
